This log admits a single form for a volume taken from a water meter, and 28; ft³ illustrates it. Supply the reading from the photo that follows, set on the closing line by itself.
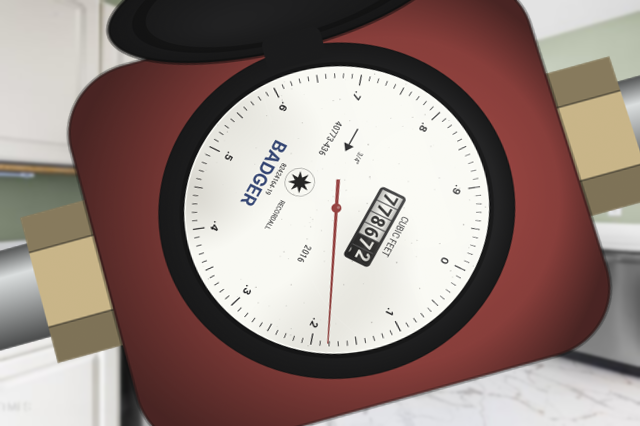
778672.18; ft³
